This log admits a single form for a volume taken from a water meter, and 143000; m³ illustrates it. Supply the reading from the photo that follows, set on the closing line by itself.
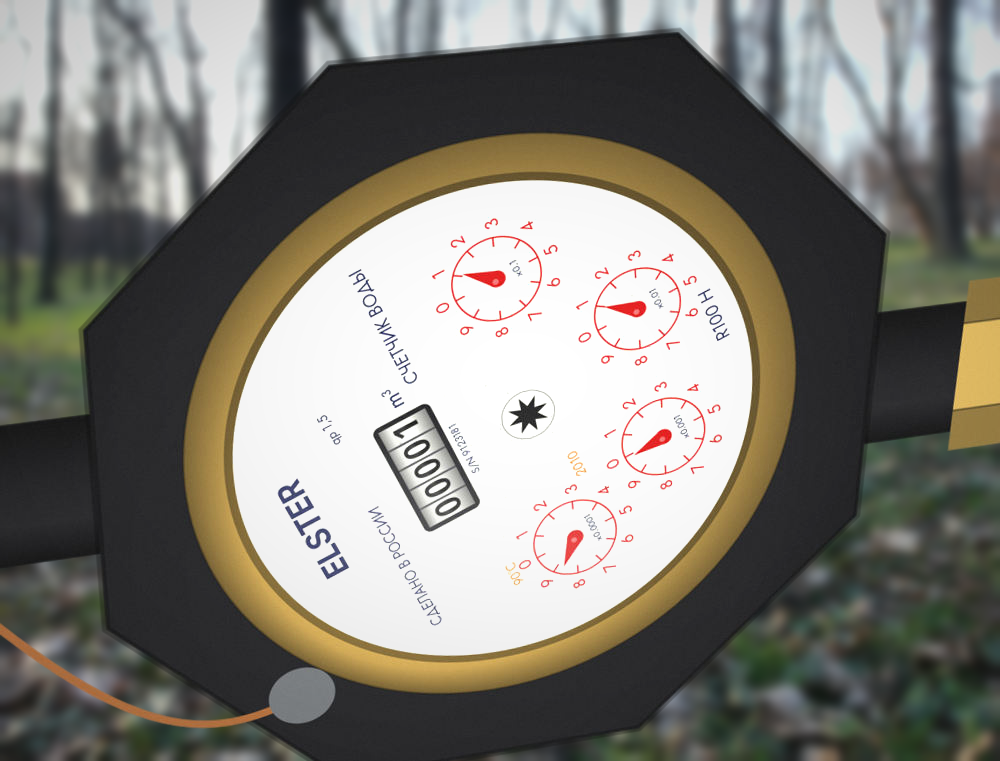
1.1098; m³
